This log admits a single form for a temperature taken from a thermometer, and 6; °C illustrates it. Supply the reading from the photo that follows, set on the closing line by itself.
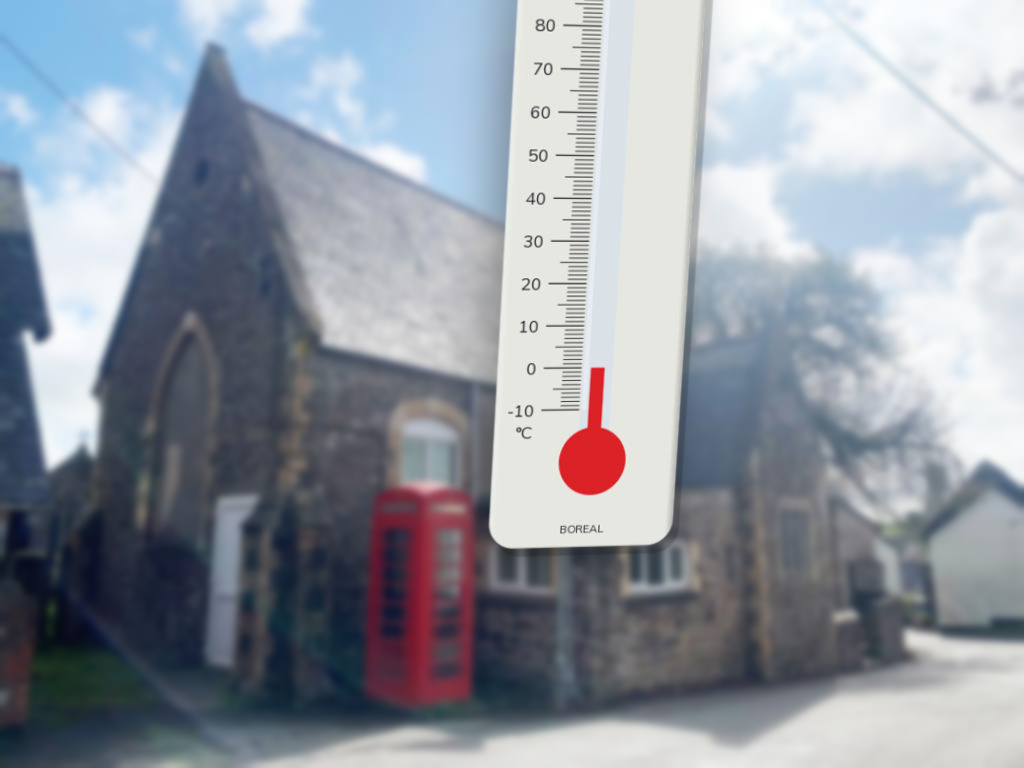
0; °C
